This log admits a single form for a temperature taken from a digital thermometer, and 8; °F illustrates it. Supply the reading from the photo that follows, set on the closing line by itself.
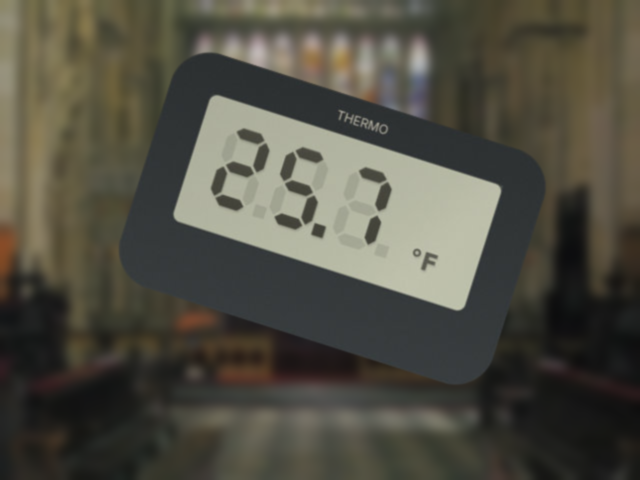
25.7; °F
